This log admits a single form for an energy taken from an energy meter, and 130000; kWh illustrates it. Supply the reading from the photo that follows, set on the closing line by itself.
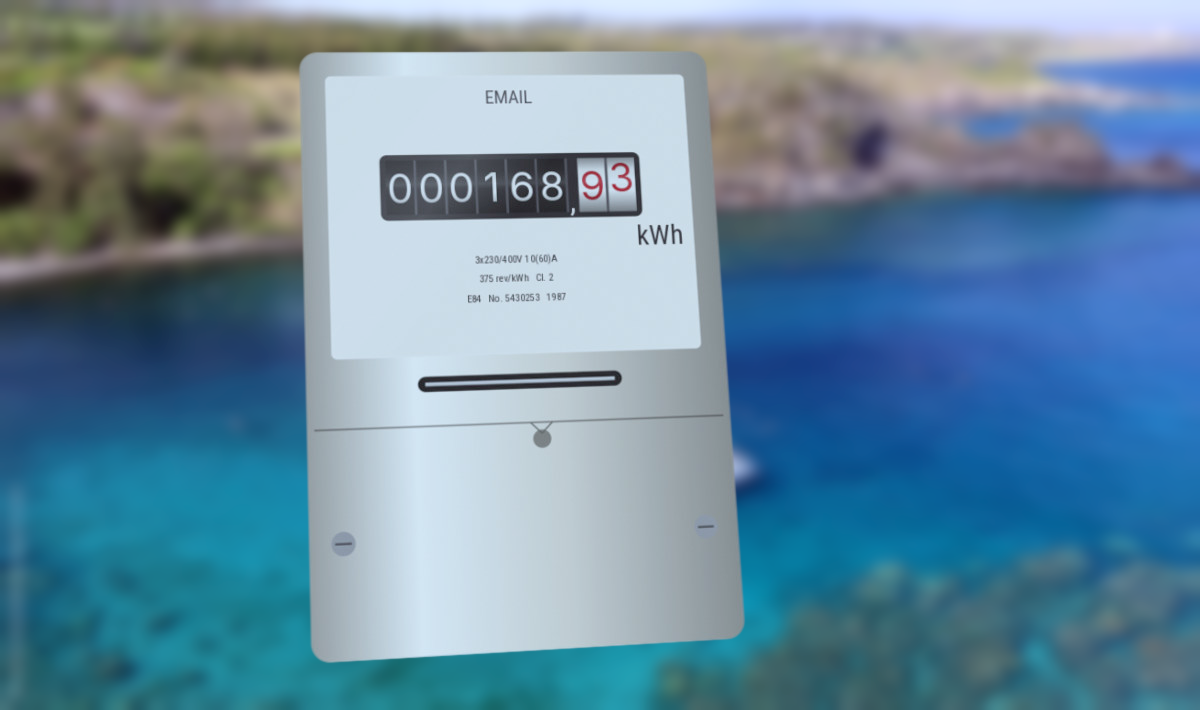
168.93; kWh
